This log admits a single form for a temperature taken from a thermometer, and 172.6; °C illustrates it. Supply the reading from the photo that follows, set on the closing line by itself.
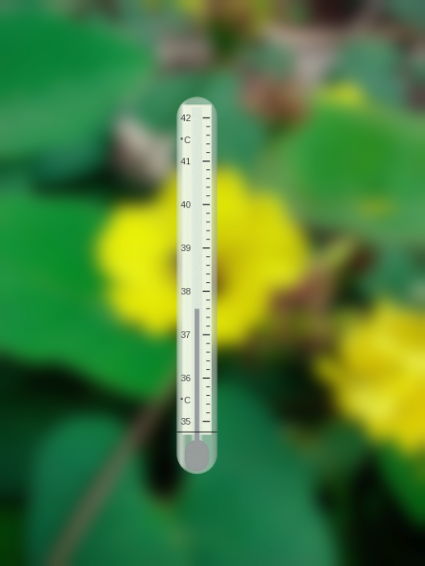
37.6; °C
